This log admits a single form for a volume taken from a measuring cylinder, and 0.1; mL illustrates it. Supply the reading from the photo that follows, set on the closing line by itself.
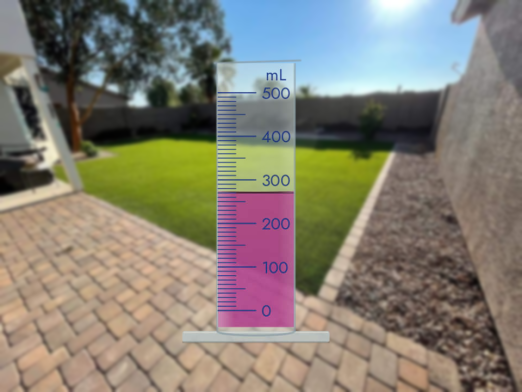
270; mL
